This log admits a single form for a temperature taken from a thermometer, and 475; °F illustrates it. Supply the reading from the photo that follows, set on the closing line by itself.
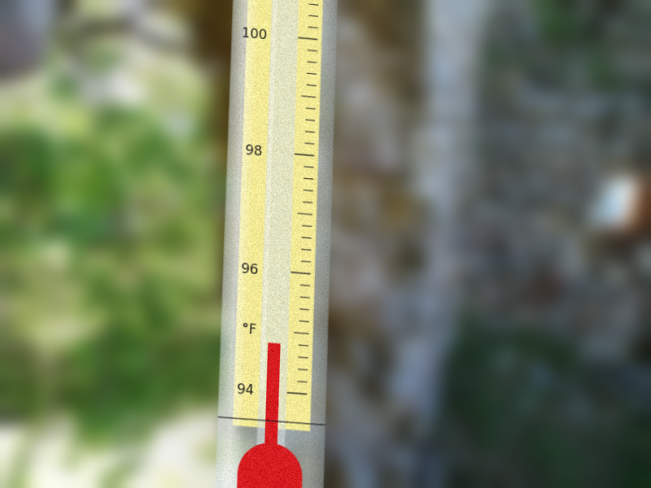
94.8; °F
